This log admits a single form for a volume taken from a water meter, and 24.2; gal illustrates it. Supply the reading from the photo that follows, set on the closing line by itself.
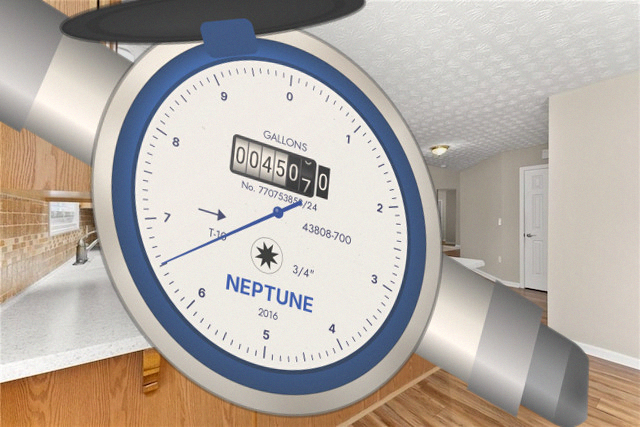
45066.5; gal
